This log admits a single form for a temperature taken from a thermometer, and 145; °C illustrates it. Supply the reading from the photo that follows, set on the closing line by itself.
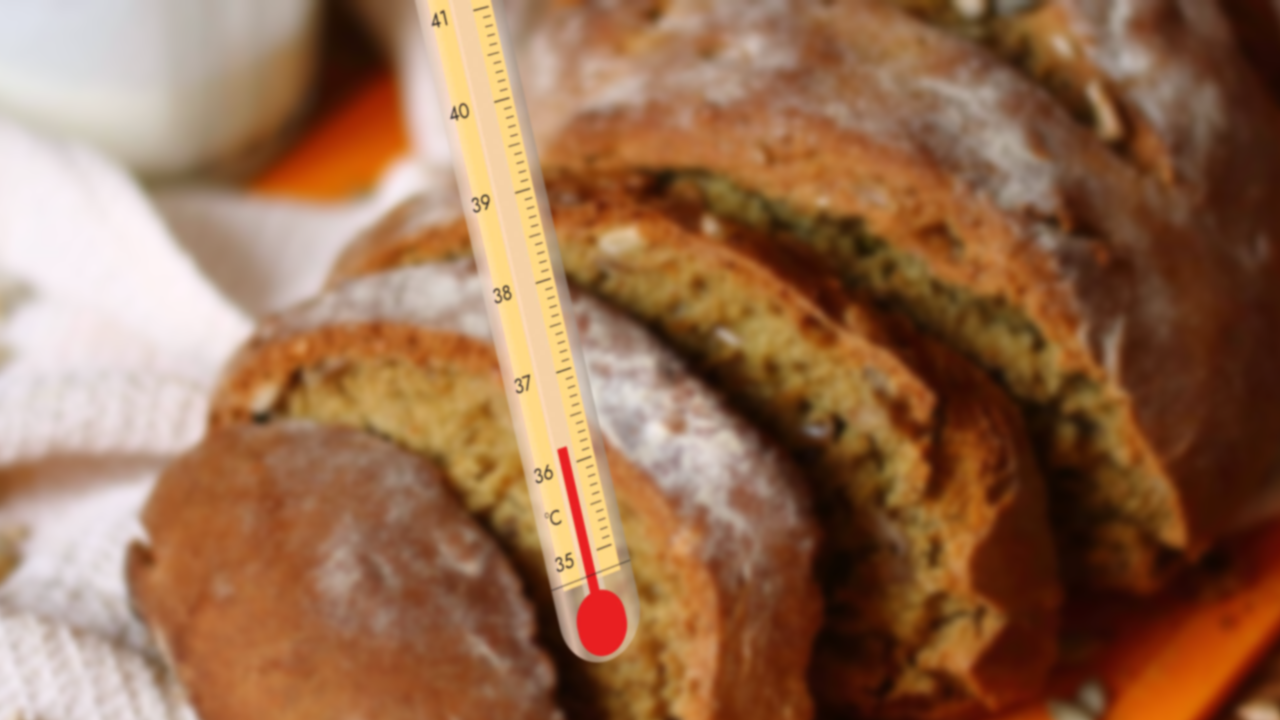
36.2; °C
